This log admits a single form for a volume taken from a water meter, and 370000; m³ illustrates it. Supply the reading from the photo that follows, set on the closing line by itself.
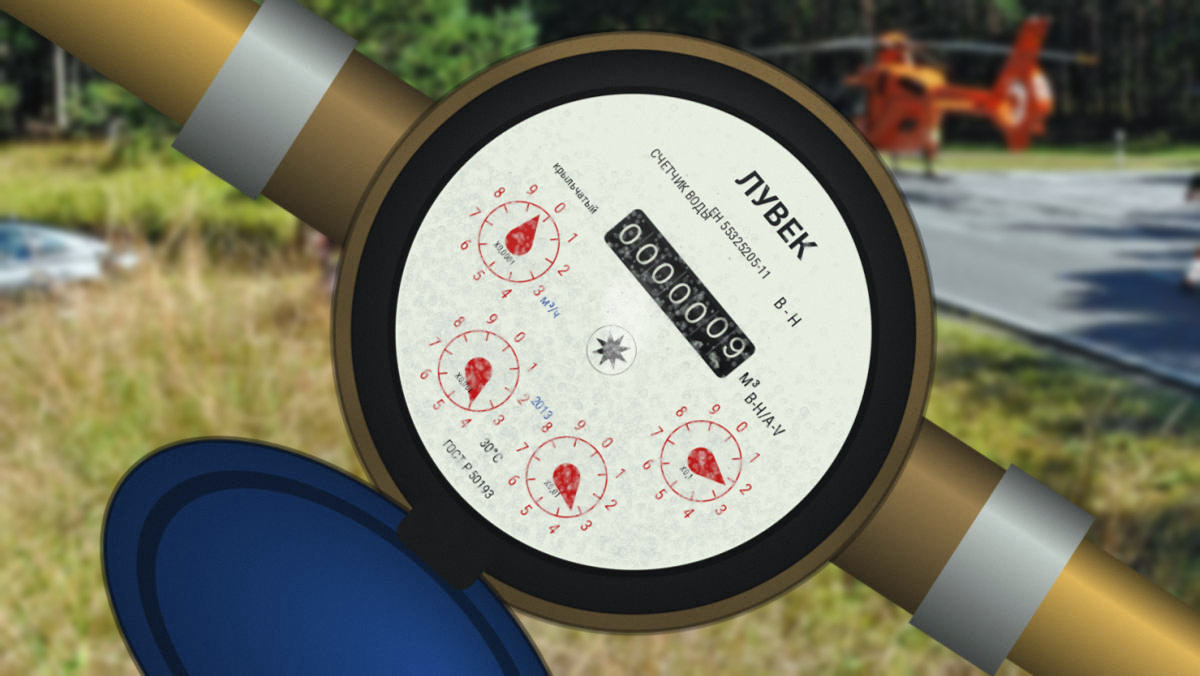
9.2339; m³
